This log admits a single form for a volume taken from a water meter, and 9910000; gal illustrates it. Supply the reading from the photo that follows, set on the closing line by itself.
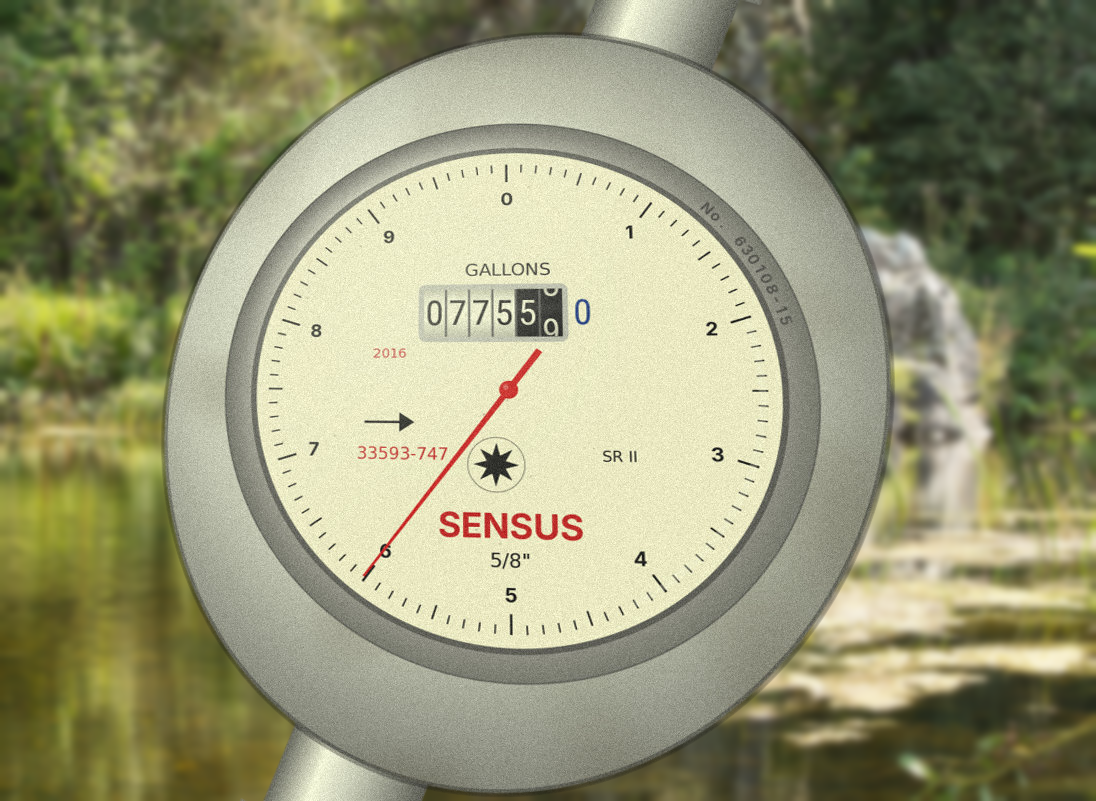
775586.0; gal
